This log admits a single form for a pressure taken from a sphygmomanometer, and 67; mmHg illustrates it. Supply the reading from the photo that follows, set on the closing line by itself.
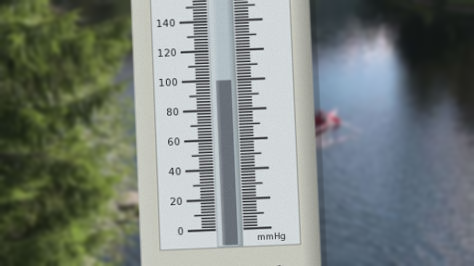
100; mmHg
